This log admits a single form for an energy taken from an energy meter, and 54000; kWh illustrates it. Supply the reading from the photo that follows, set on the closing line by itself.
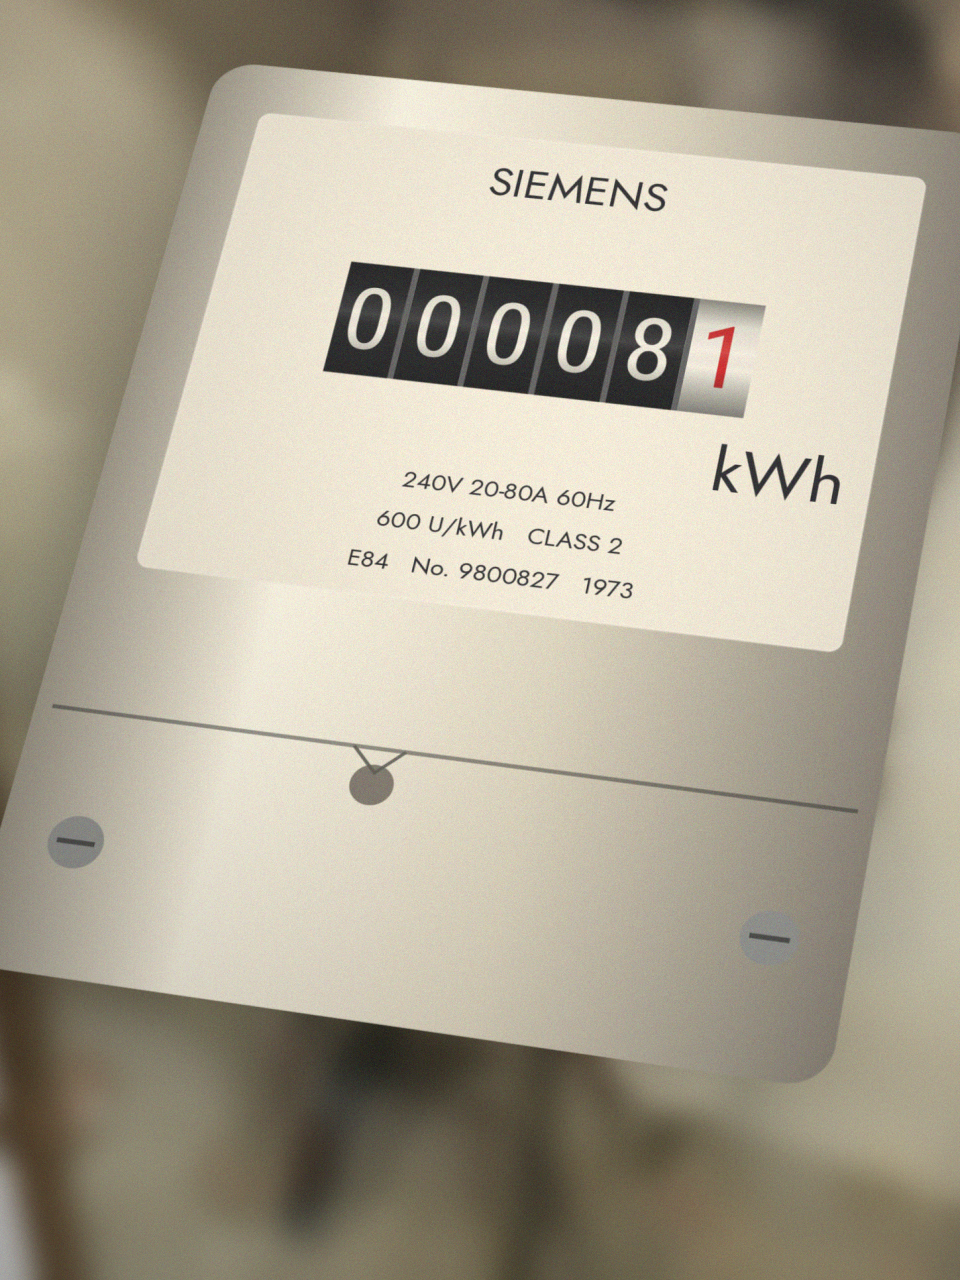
8.1; kWh
